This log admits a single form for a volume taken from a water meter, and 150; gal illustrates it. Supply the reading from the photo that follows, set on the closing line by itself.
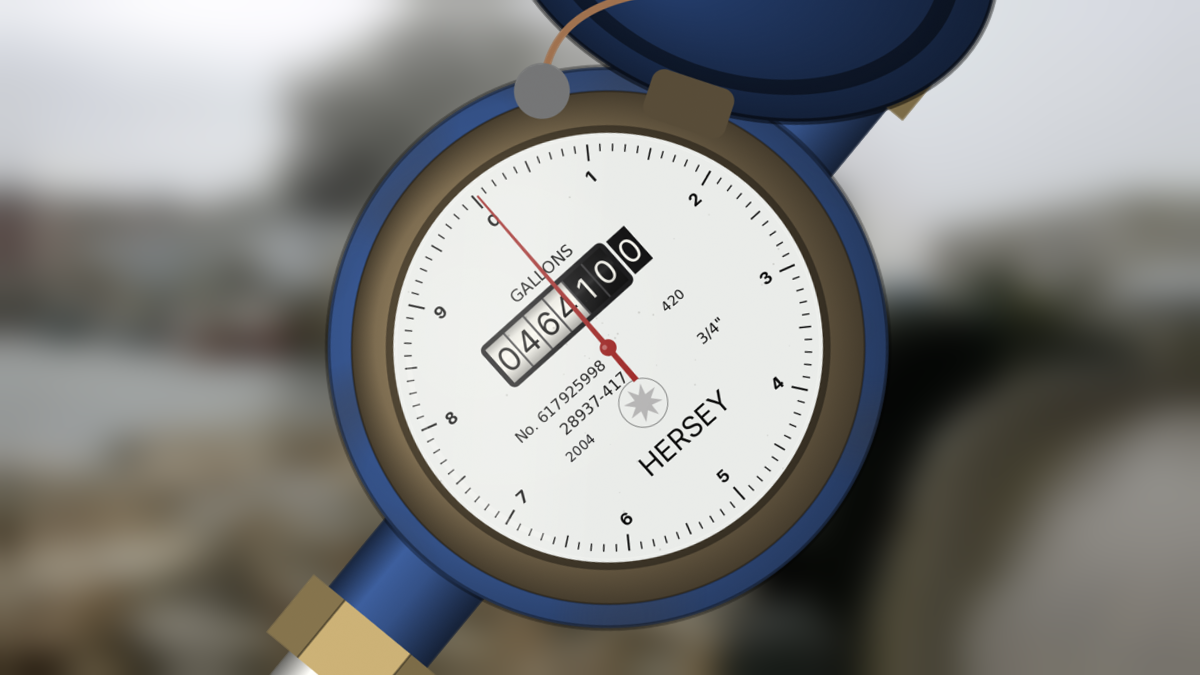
464100.0; gal
